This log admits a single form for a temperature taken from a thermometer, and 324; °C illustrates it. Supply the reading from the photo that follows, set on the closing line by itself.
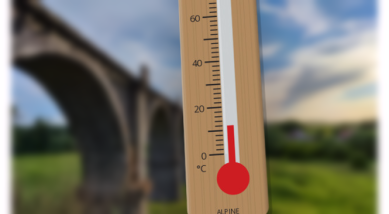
12; °C
